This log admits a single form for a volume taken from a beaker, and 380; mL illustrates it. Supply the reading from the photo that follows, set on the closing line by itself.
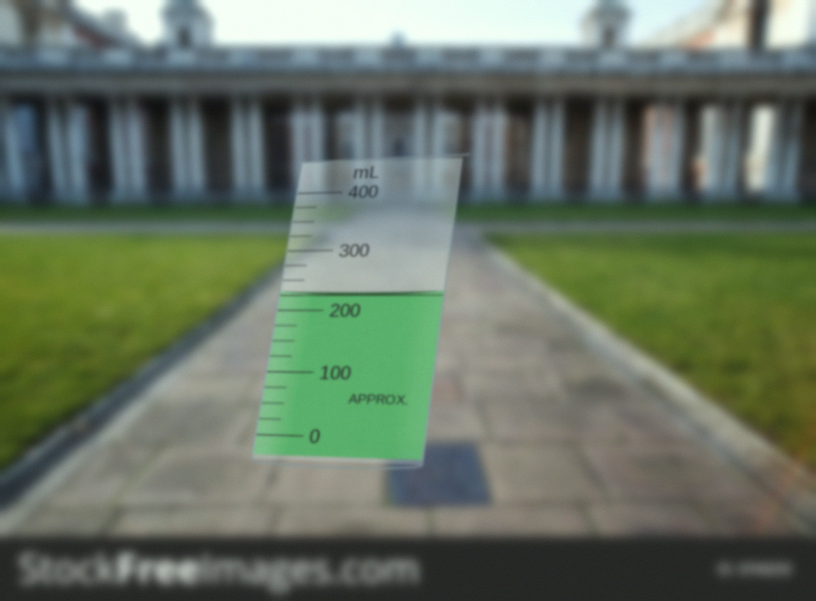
225; mL
